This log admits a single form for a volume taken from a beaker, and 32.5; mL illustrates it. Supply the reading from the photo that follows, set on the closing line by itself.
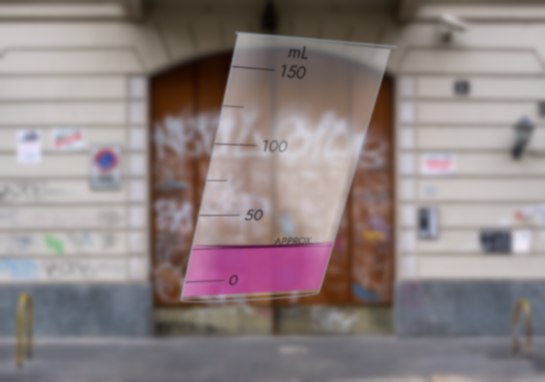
25; mL
